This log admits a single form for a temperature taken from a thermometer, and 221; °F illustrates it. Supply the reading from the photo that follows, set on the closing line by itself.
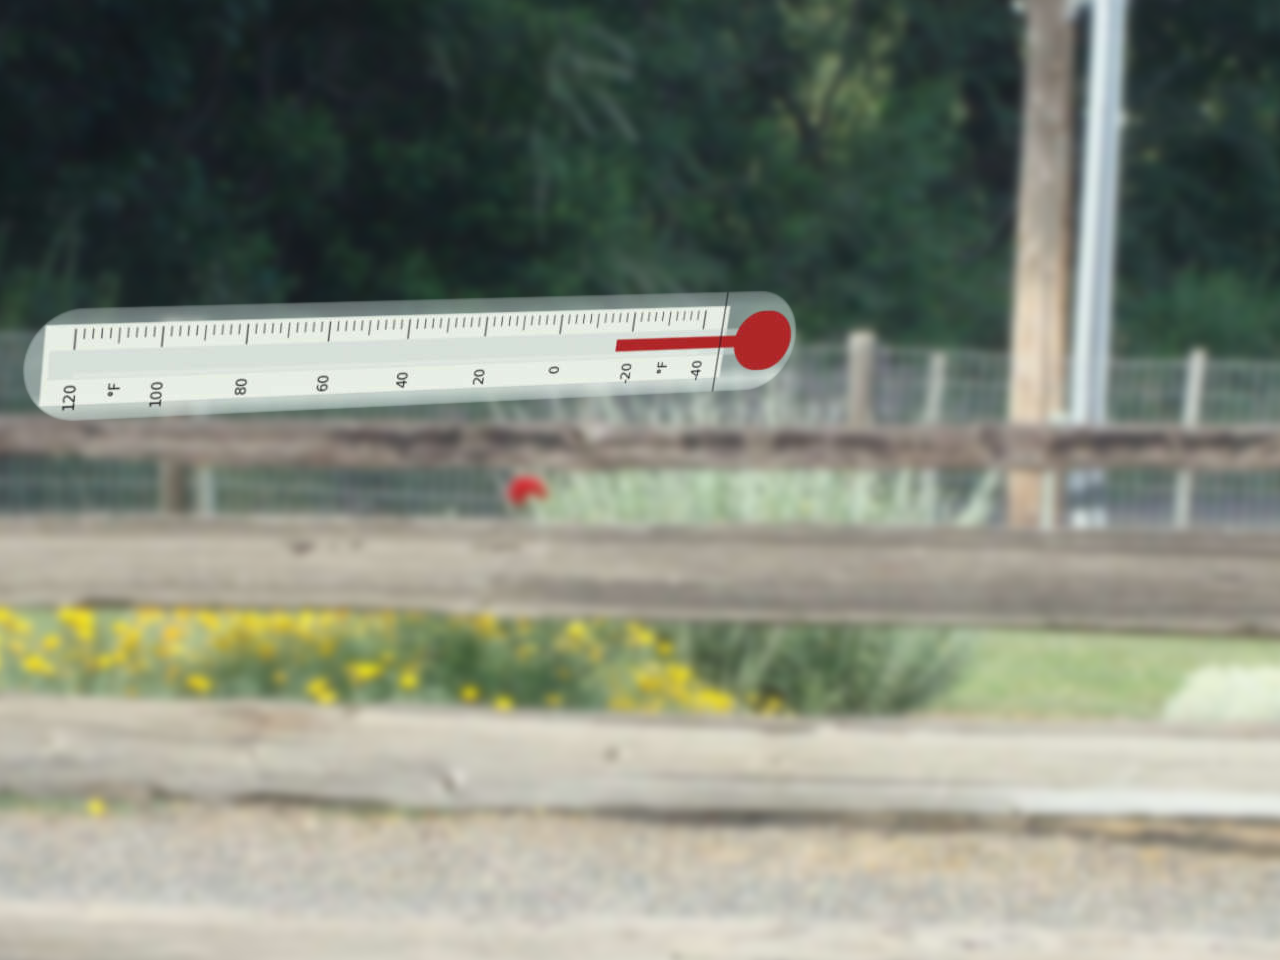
-16; °F
